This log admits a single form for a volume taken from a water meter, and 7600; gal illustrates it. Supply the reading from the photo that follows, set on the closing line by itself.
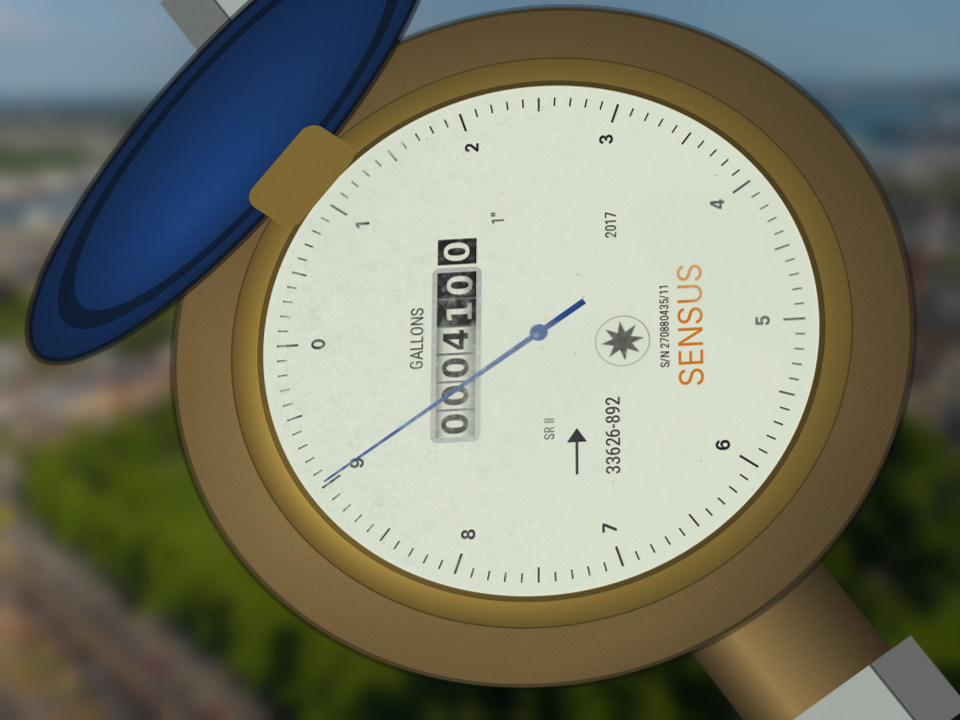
4099.0; gal
